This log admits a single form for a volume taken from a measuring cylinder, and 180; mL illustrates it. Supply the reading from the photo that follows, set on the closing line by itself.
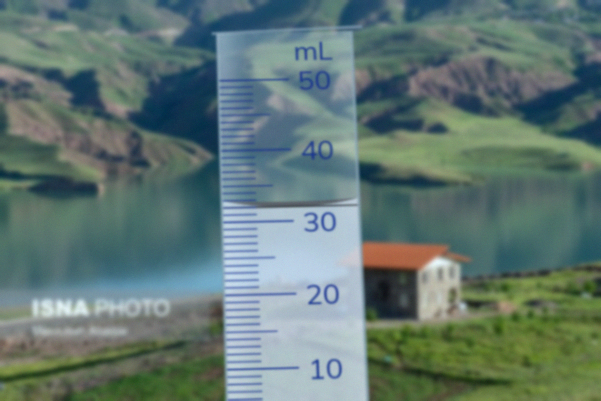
32; mL
